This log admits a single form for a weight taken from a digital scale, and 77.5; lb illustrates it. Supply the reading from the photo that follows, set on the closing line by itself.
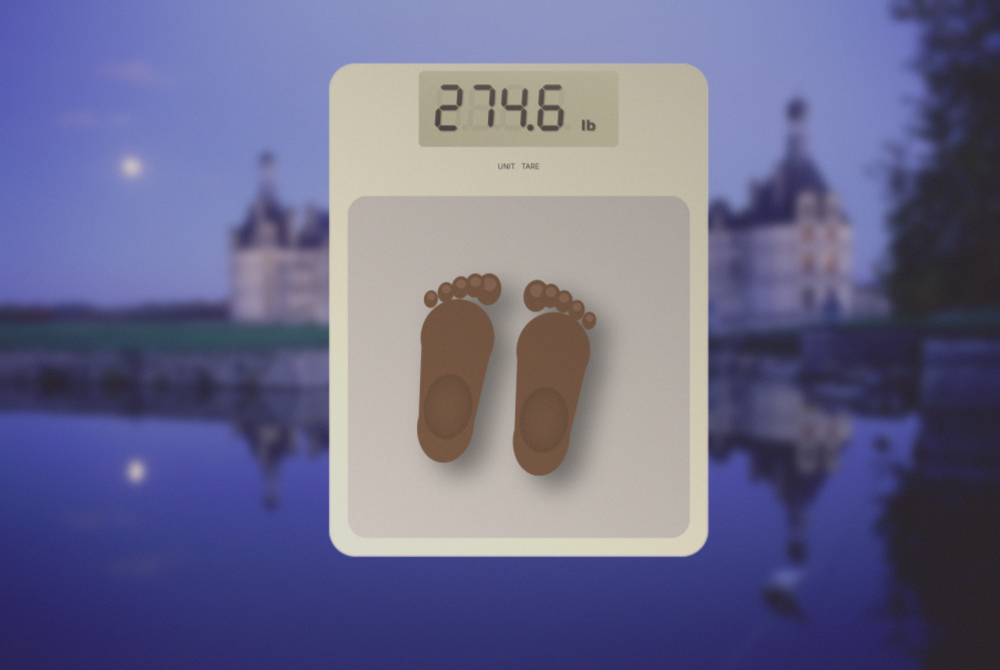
274.6; lb
